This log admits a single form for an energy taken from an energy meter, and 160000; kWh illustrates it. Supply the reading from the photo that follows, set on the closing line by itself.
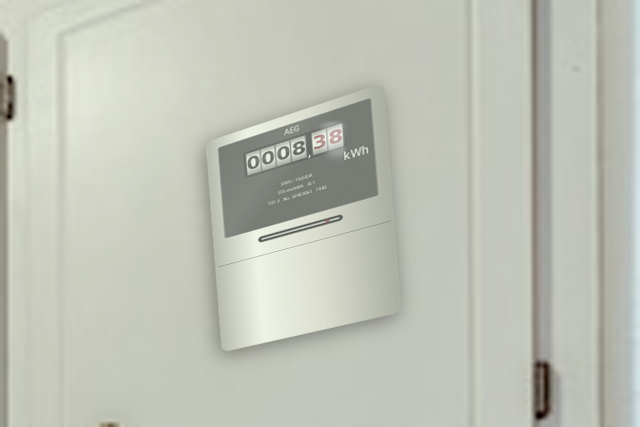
8.38; kWh
